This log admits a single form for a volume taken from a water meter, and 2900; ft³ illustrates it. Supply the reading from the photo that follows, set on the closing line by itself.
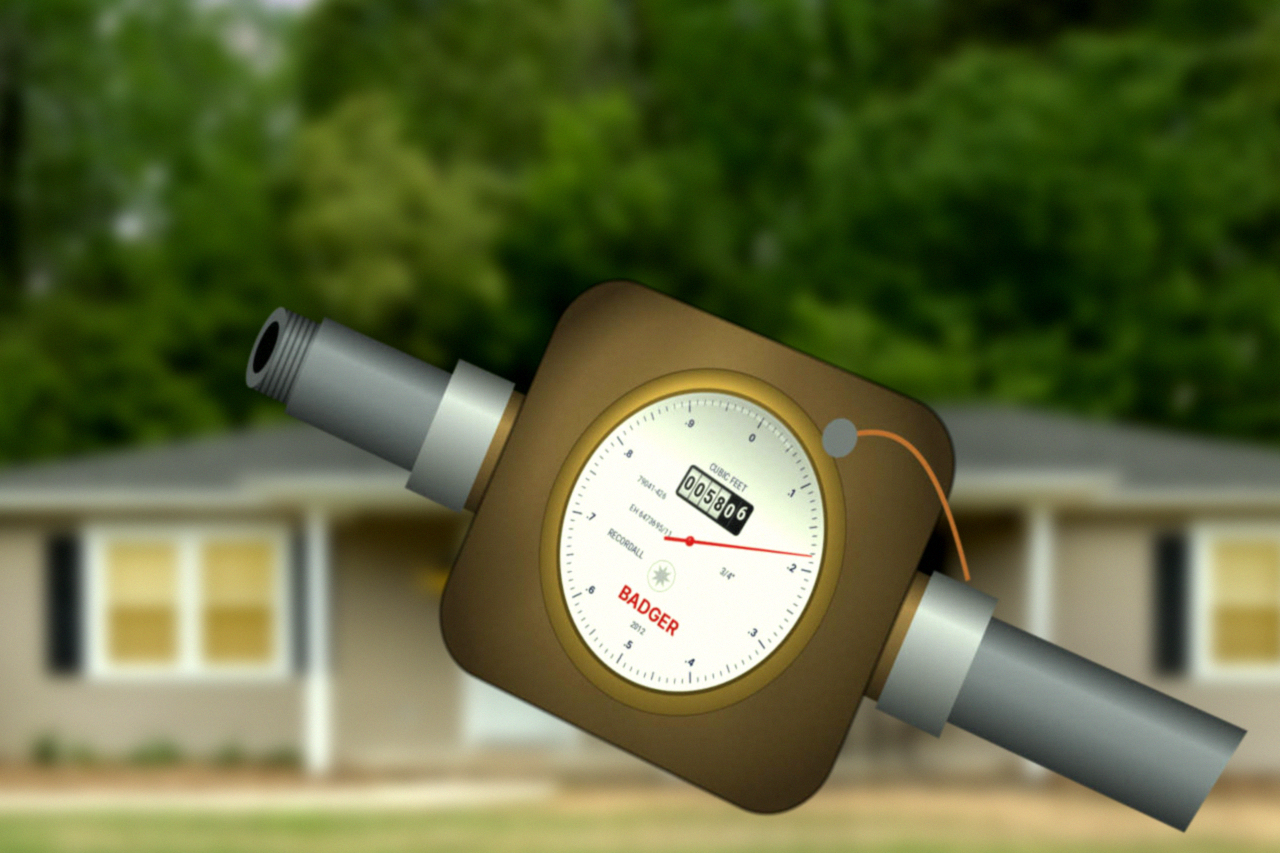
5806.18; ft³
